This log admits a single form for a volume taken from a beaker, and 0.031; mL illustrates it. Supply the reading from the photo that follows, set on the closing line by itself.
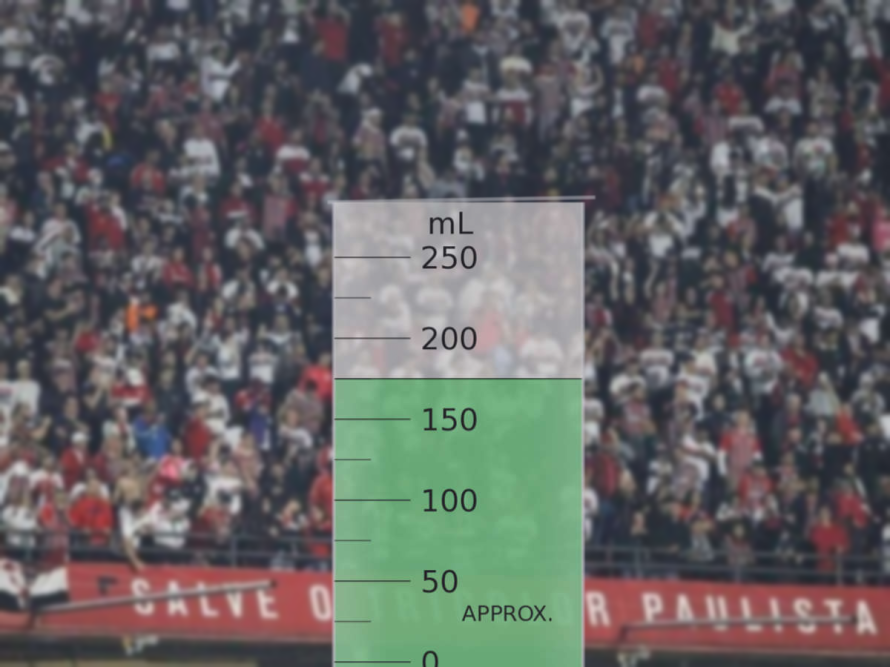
175; mL
